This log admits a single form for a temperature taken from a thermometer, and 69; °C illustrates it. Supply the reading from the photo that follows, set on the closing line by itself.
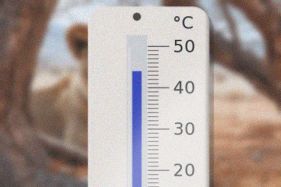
44; °C
